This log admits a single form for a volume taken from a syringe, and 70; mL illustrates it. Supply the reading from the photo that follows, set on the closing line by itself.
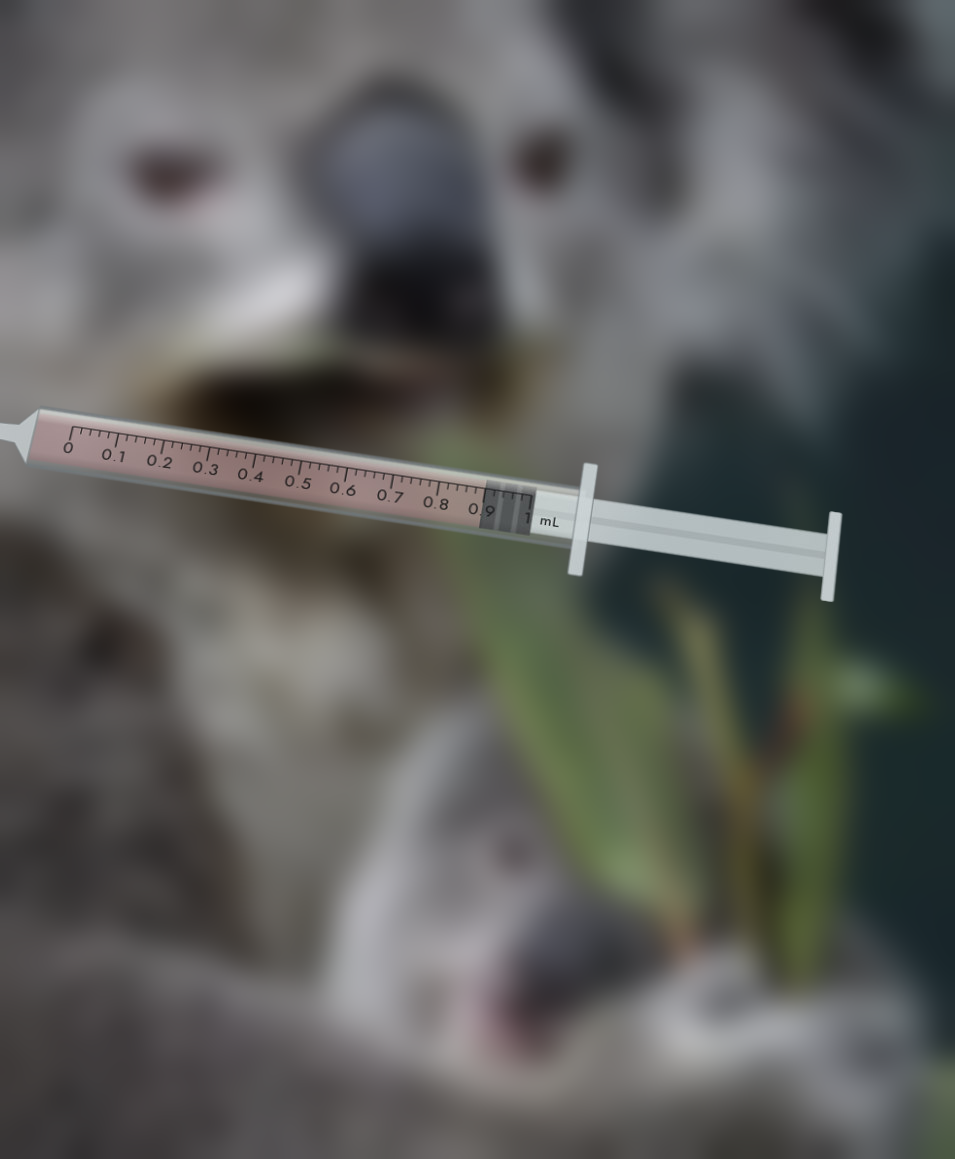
0.9; mL
